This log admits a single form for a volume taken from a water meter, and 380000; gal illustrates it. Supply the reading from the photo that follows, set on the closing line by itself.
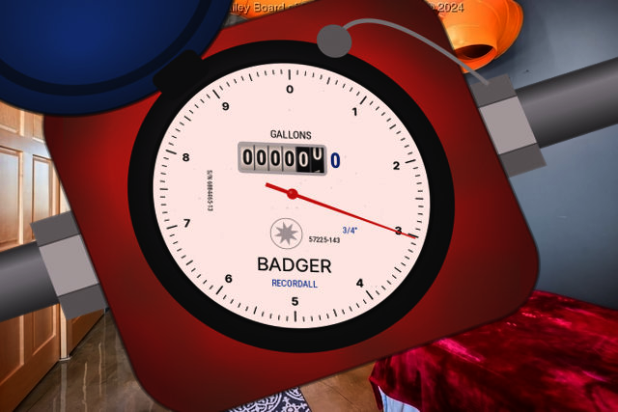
3.0; gal
